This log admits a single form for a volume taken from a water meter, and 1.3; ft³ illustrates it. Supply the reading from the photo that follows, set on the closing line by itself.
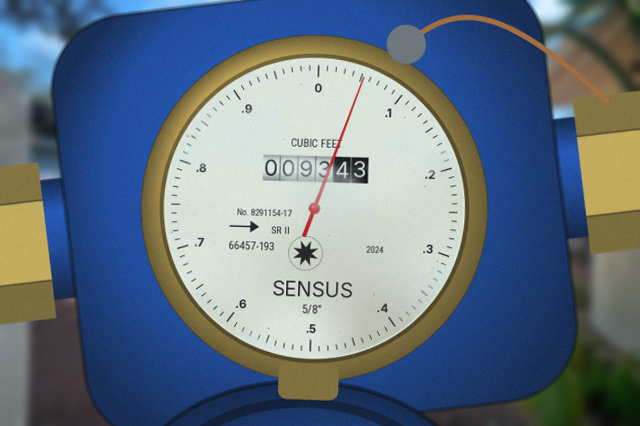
9343.05; ft³
